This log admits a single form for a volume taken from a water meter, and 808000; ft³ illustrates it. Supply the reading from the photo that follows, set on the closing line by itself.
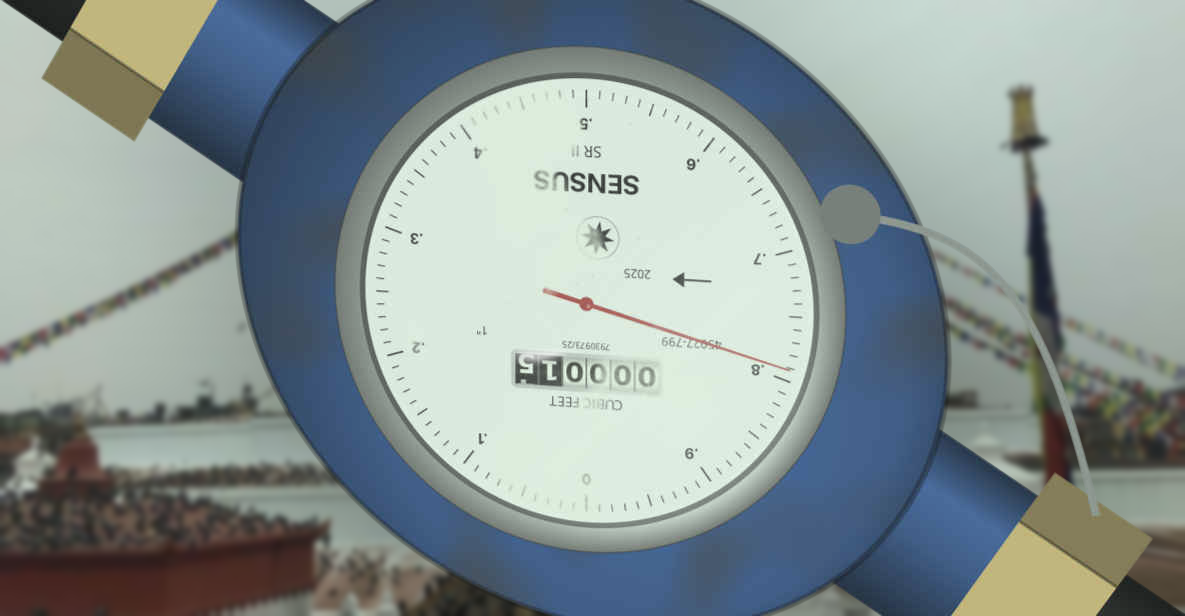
14.79; ft³
